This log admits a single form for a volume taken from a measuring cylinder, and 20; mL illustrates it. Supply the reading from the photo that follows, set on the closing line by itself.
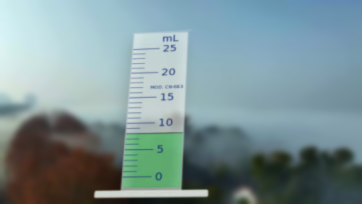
8; mL
